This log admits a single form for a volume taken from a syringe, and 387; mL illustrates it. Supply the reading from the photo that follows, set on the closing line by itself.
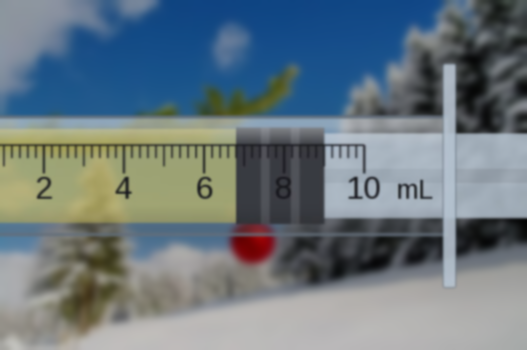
6.8; mL
